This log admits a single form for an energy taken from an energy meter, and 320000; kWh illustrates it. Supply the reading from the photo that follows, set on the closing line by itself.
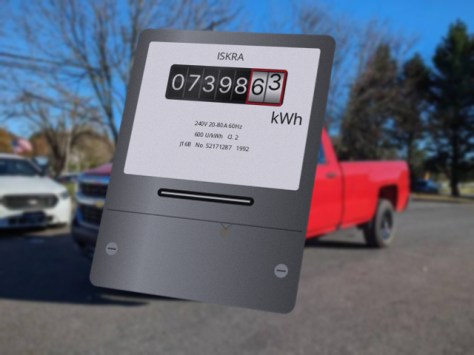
7398.63; kWh
